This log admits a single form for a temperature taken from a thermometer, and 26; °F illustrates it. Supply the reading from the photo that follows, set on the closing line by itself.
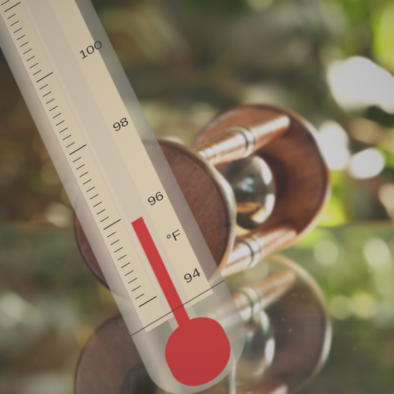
95.8; °F
